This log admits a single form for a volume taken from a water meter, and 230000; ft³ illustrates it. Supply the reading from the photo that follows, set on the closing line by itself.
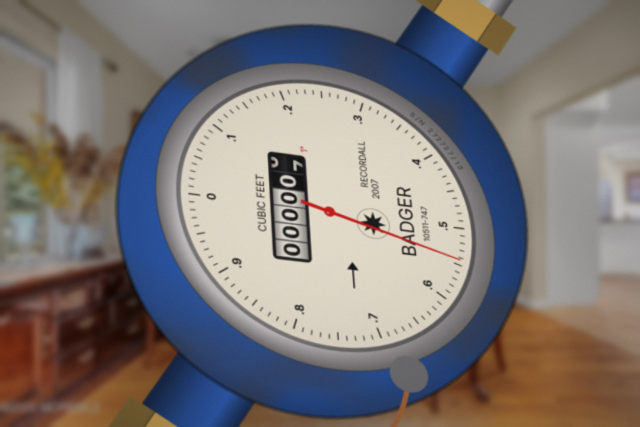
6.54; ft³
